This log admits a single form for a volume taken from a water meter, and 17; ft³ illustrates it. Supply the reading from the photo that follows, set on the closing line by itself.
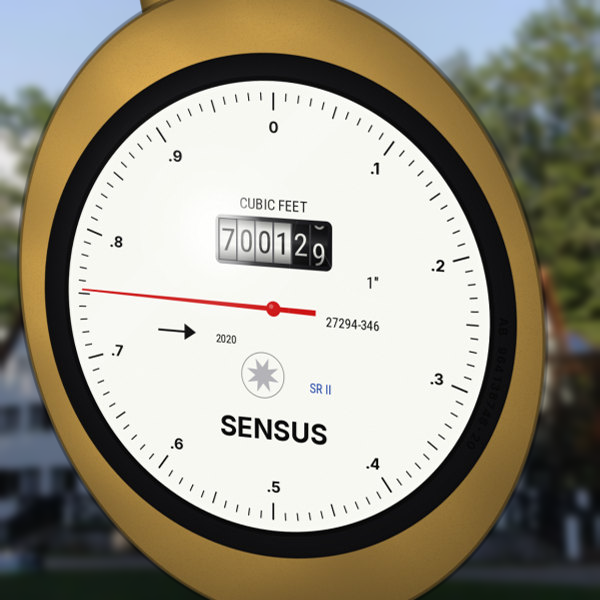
700128.75; ft³
